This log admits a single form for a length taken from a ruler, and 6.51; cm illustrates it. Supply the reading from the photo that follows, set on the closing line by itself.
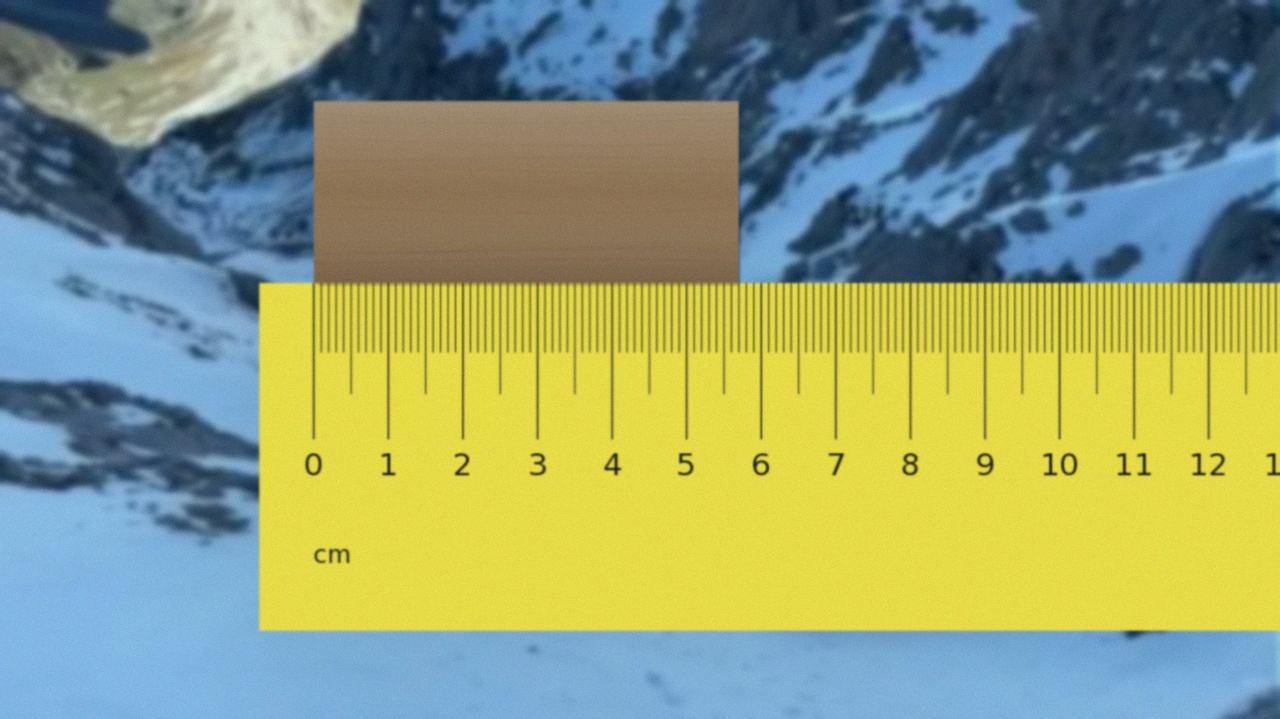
5.7; cm
